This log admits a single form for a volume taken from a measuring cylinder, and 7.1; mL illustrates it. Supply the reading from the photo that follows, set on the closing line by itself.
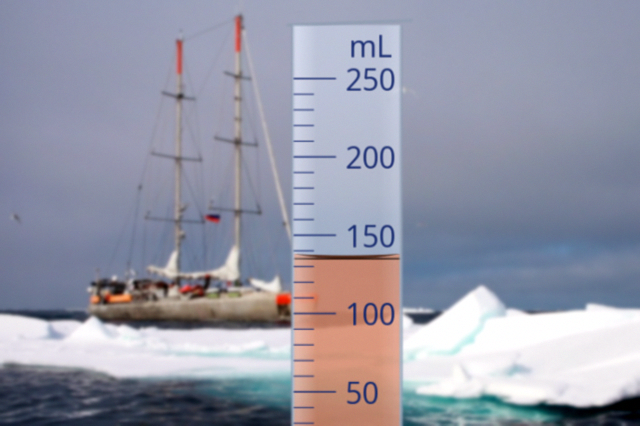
135; mL
